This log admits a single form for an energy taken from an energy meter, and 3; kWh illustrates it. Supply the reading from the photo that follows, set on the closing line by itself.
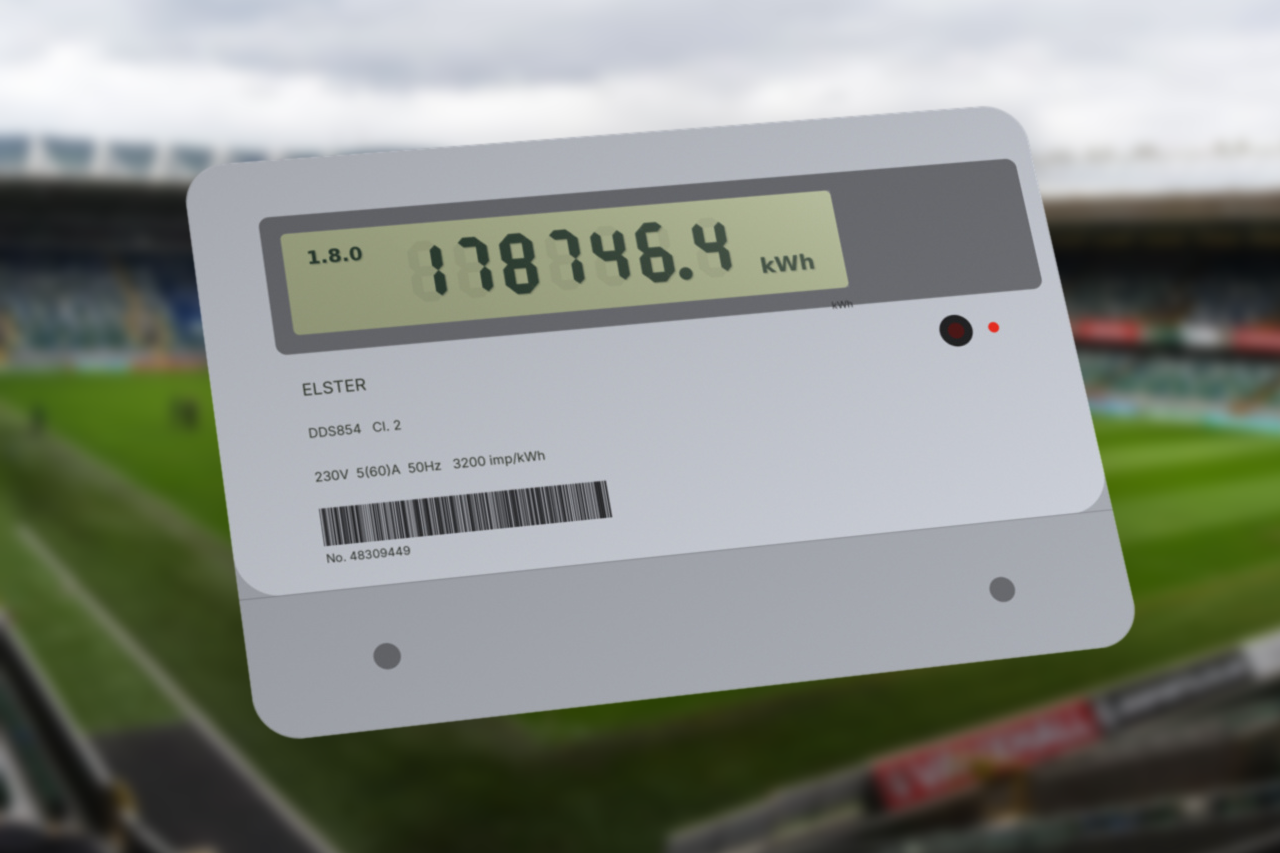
178746.4; kWh
